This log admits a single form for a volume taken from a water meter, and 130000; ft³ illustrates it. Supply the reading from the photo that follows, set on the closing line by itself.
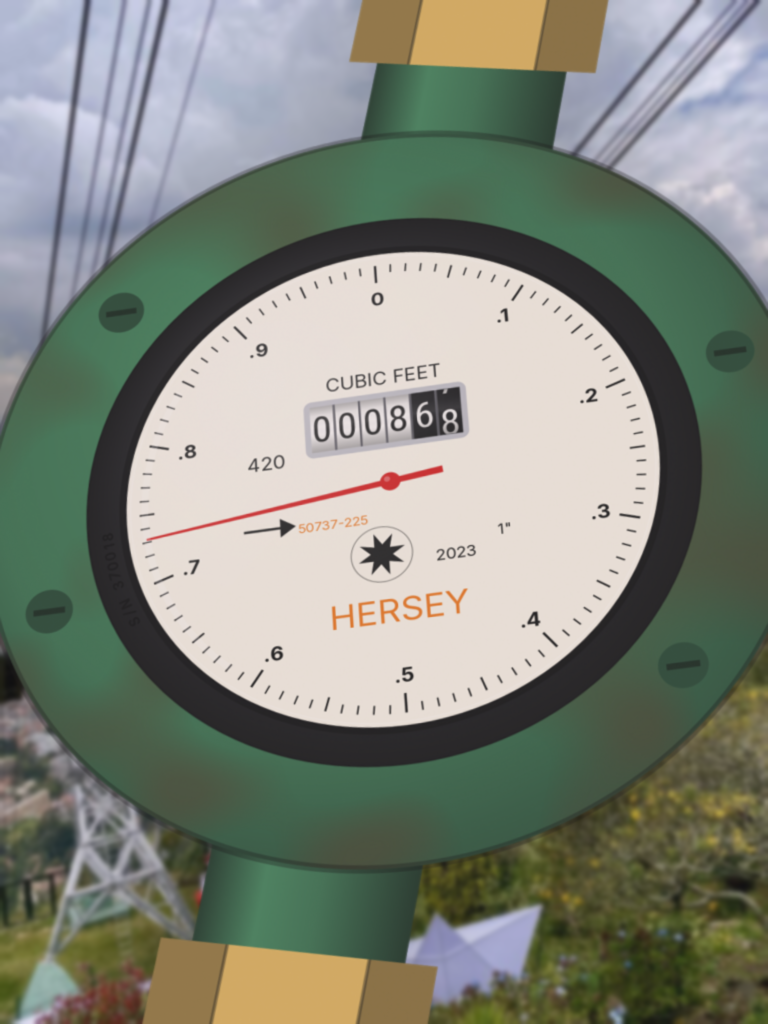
867.73; ft³
